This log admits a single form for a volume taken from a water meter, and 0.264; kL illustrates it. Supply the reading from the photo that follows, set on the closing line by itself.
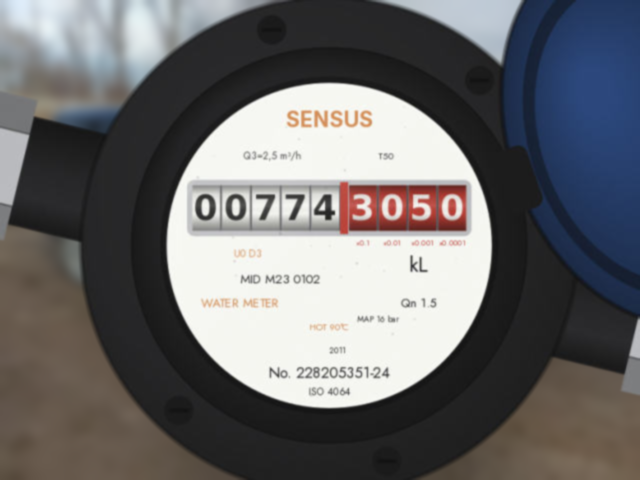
774.3050; kL
